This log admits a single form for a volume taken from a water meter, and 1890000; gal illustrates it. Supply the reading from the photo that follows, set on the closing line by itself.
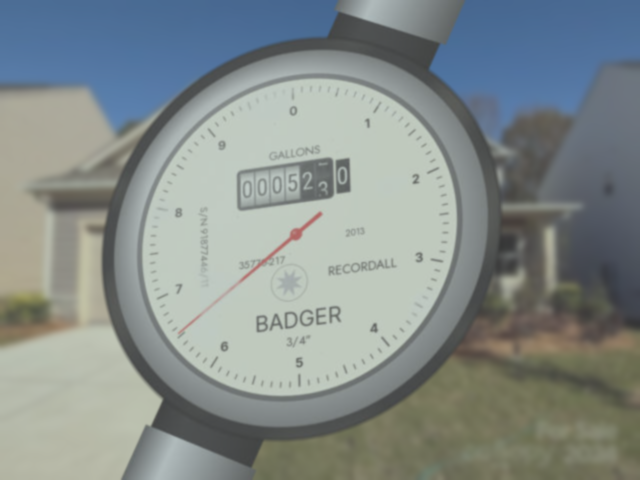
5226.5; gal
